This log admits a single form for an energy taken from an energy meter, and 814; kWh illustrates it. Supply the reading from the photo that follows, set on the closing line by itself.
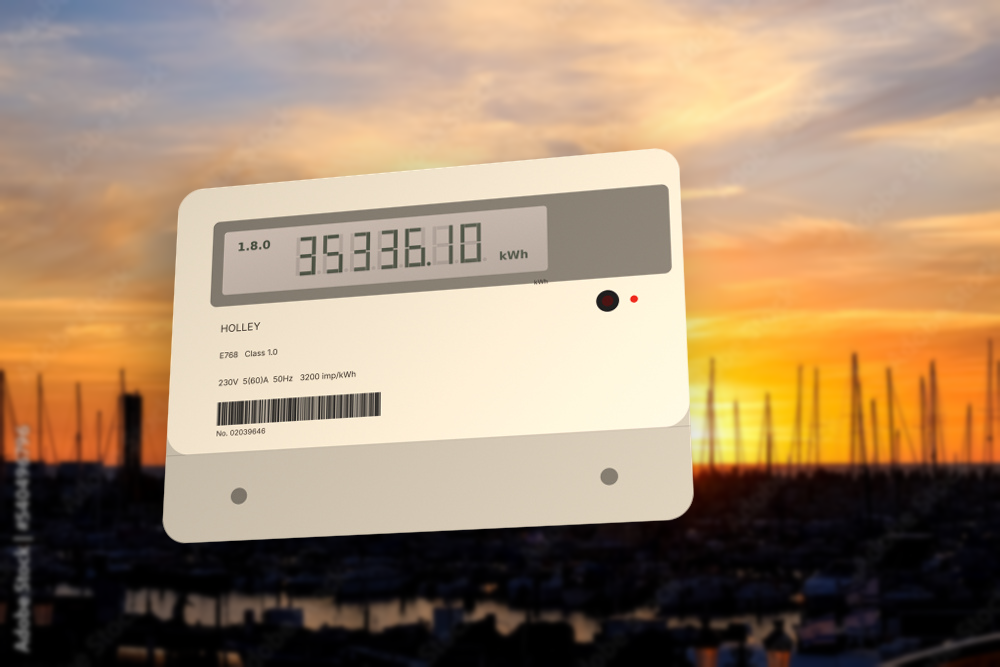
35336.10; kWh
